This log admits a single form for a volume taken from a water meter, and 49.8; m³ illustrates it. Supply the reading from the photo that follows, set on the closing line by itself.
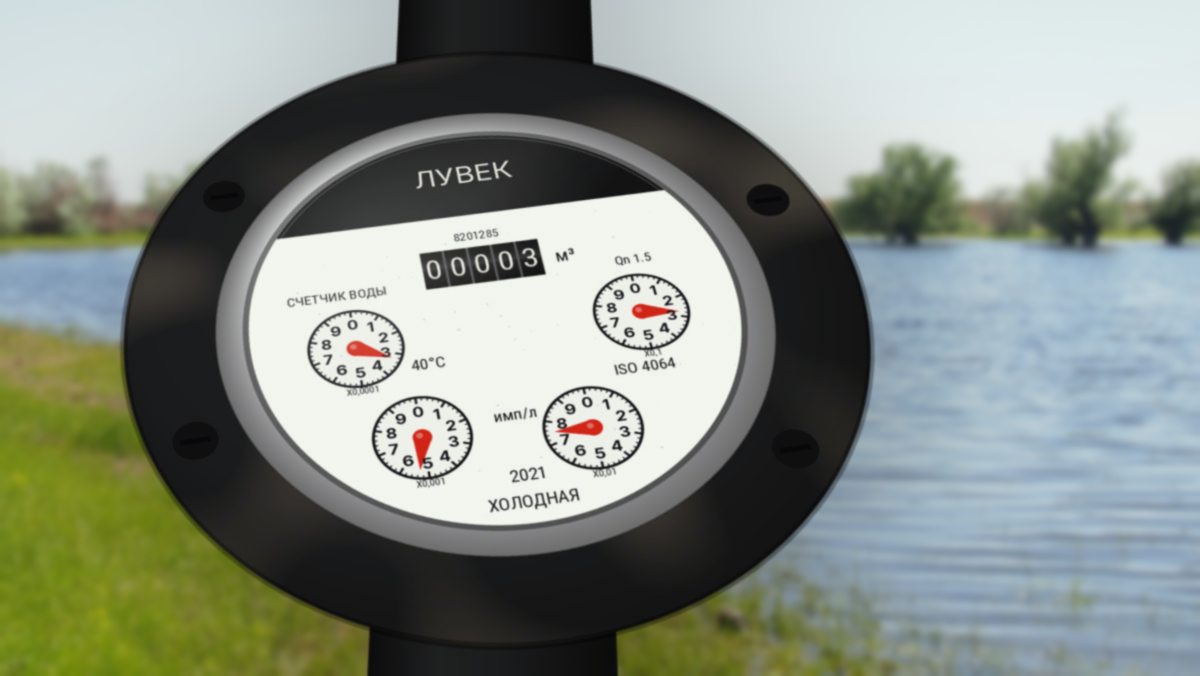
3.2753; m³
